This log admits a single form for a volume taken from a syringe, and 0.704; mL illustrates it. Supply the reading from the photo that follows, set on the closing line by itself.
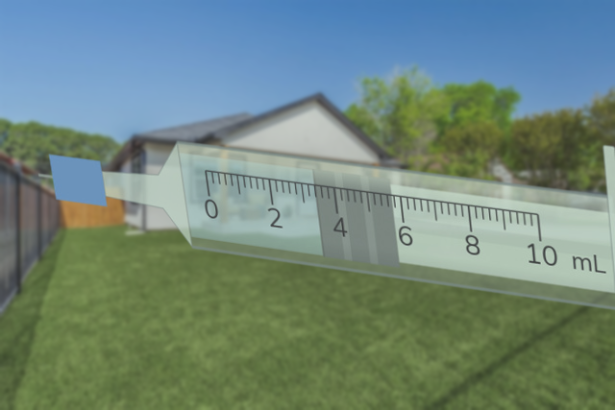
3.4; mL
